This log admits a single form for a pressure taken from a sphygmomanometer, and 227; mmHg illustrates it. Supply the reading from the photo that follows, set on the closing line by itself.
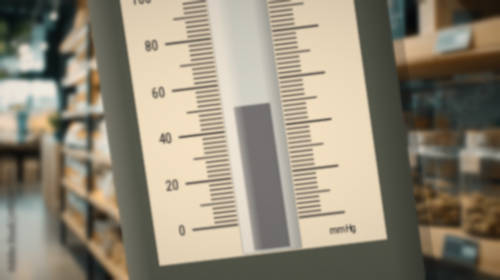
50; mmHg
